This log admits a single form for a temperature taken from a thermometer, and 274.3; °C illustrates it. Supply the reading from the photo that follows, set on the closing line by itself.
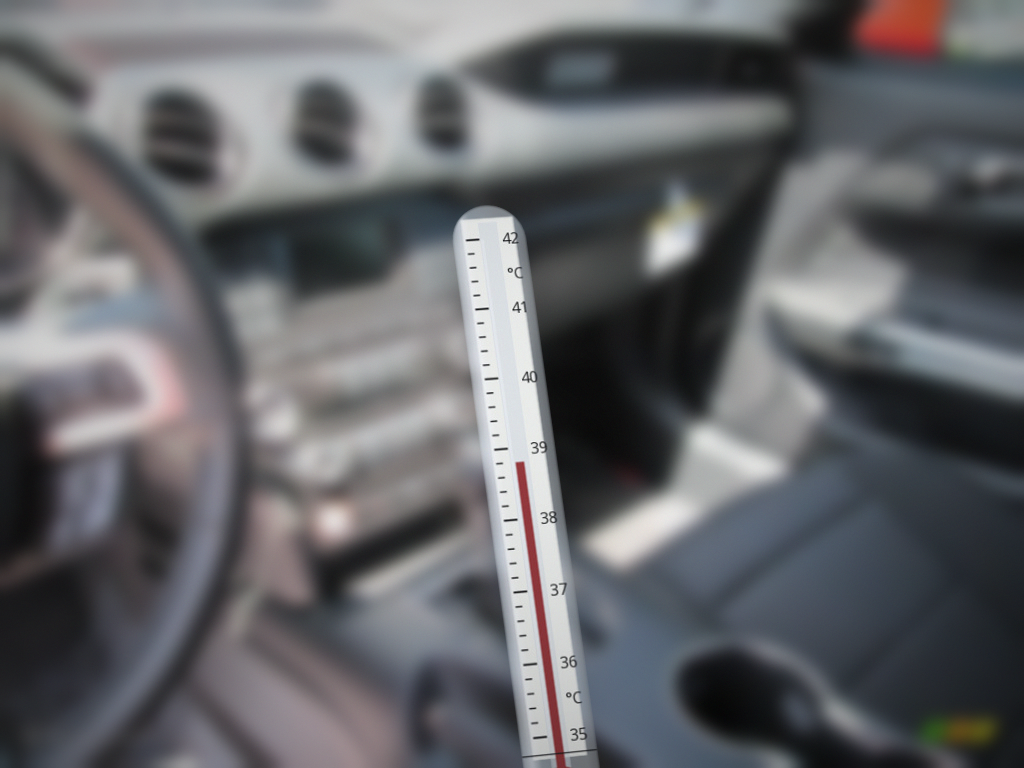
38.8; °C
